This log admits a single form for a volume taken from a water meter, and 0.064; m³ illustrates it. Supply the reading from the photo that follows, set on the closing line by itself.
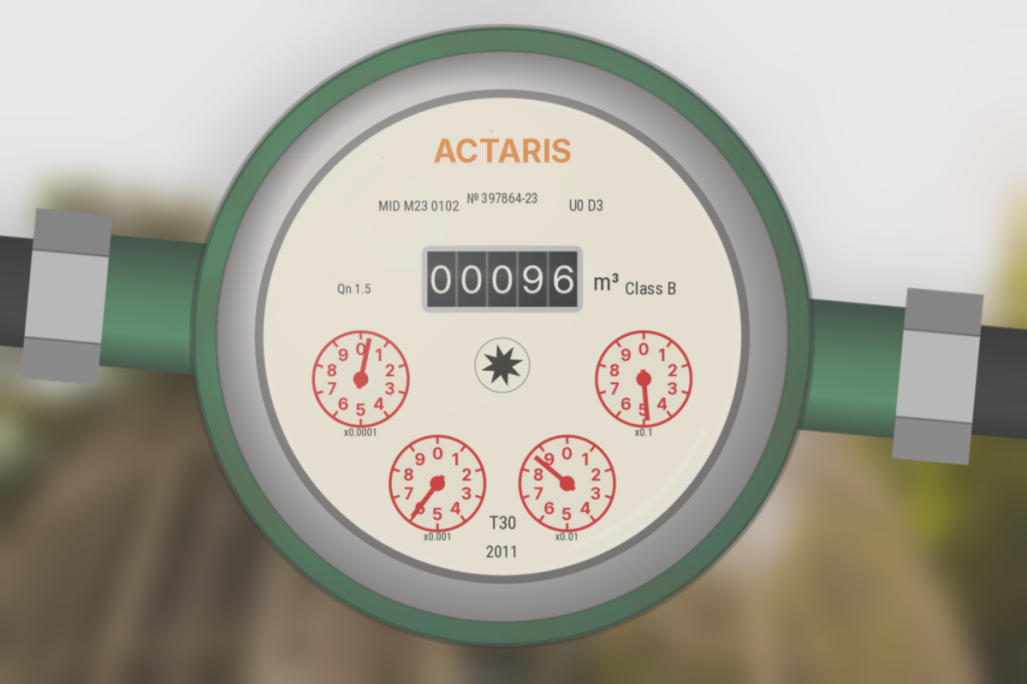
96.4860; m³
